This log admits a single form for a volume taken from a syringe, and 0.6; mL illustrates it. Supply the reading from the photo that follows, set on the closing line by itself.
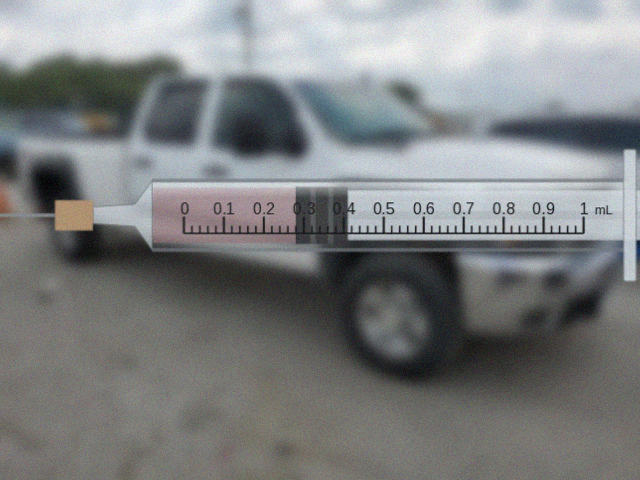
0.28; mL
